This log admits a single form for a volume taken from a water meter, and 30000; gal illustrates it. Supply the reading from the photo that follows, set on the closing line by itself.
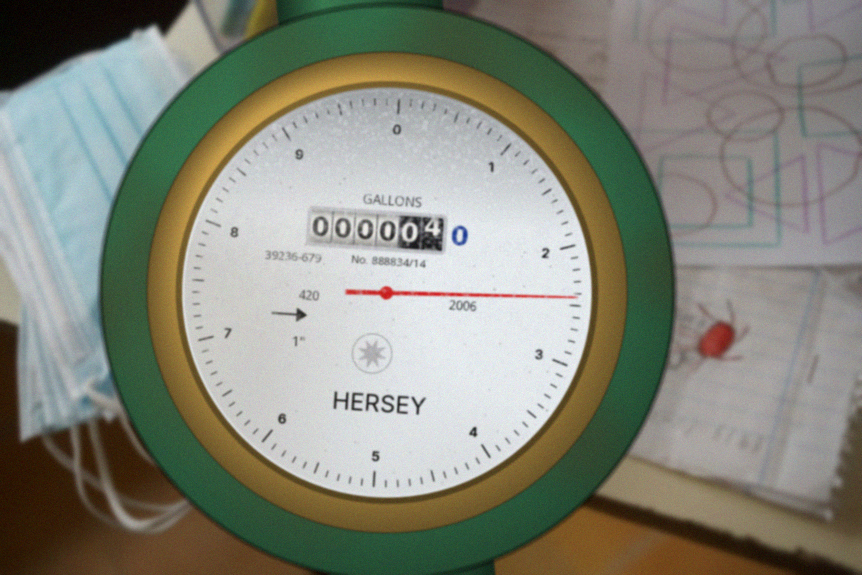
42.4; gal
